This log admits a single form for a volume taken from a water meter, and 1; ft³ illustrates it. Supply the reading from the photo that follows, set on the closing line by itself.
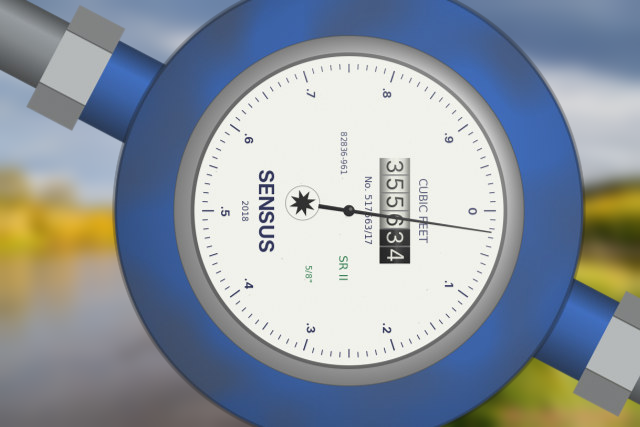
355634.02; ft³
